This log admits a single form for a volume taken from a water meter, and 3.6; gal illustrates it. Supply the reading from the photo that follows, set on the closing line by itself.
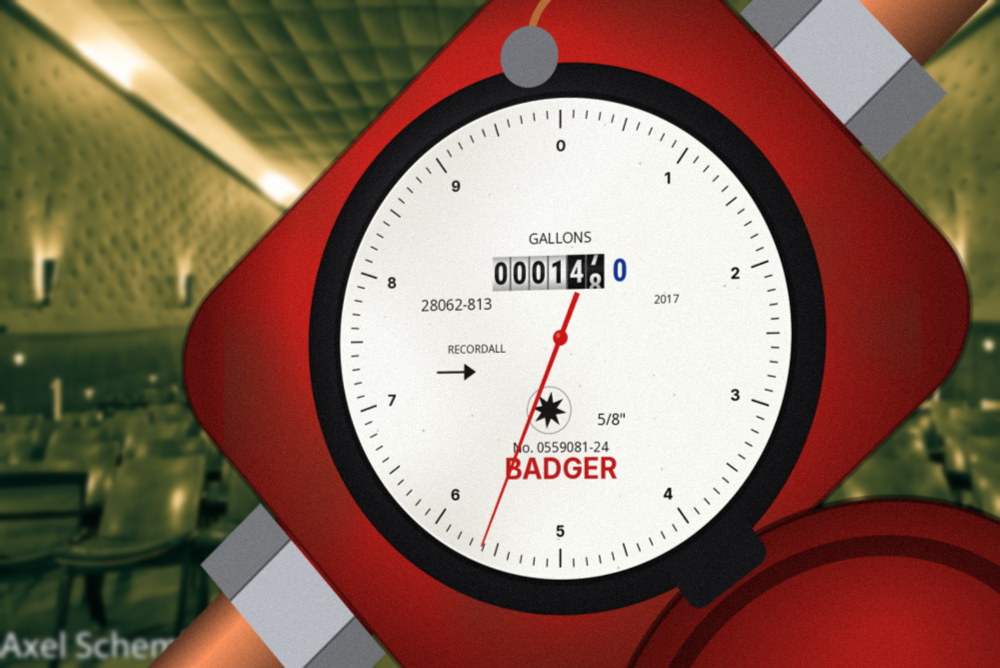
1475.6; gal
